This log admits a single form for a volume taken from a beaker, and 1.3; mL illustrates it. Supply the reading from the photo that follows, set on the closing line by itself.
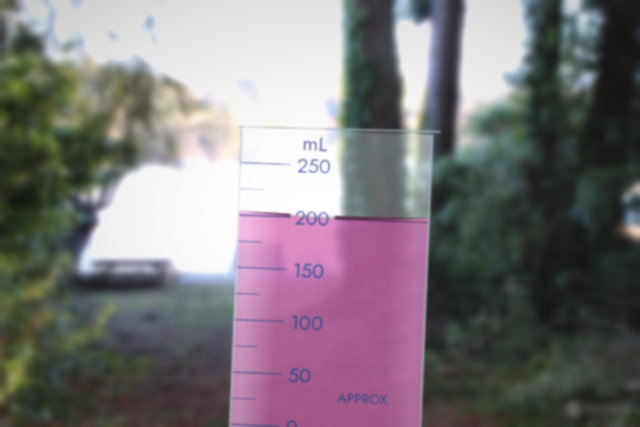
200; mL
